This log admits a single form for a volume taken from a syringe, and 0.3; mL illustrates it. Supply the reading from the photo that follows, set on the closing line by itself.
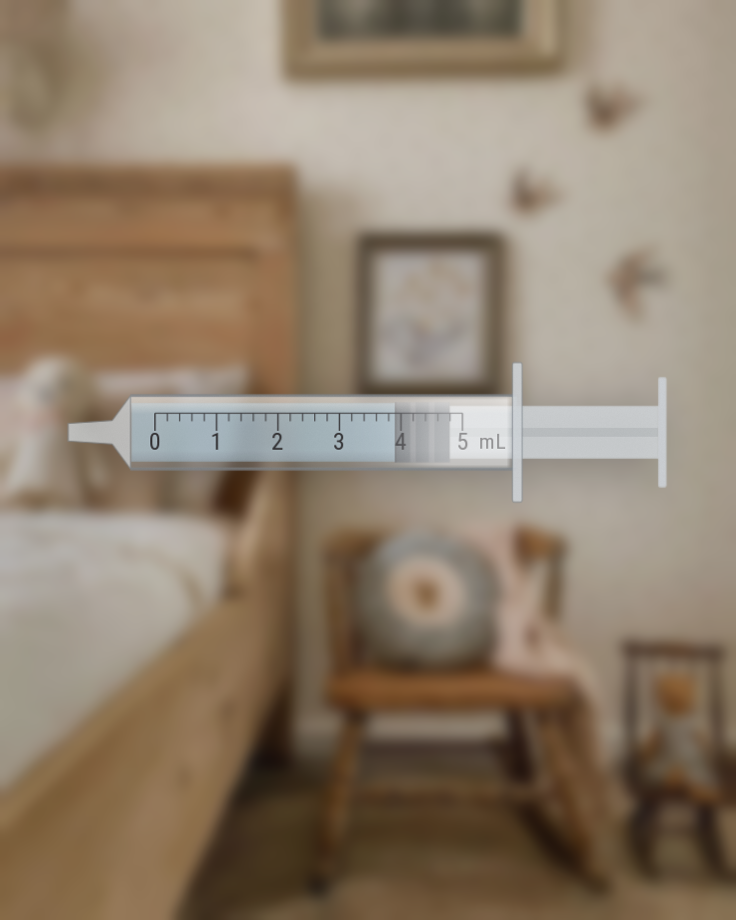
3.9; mL
